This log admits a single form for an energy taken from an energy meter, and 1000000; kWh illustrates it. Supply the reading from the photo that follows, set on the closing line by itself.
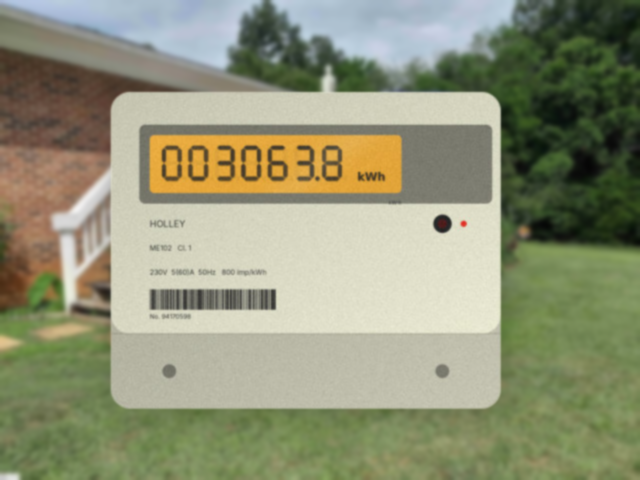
3063.8; kWh
